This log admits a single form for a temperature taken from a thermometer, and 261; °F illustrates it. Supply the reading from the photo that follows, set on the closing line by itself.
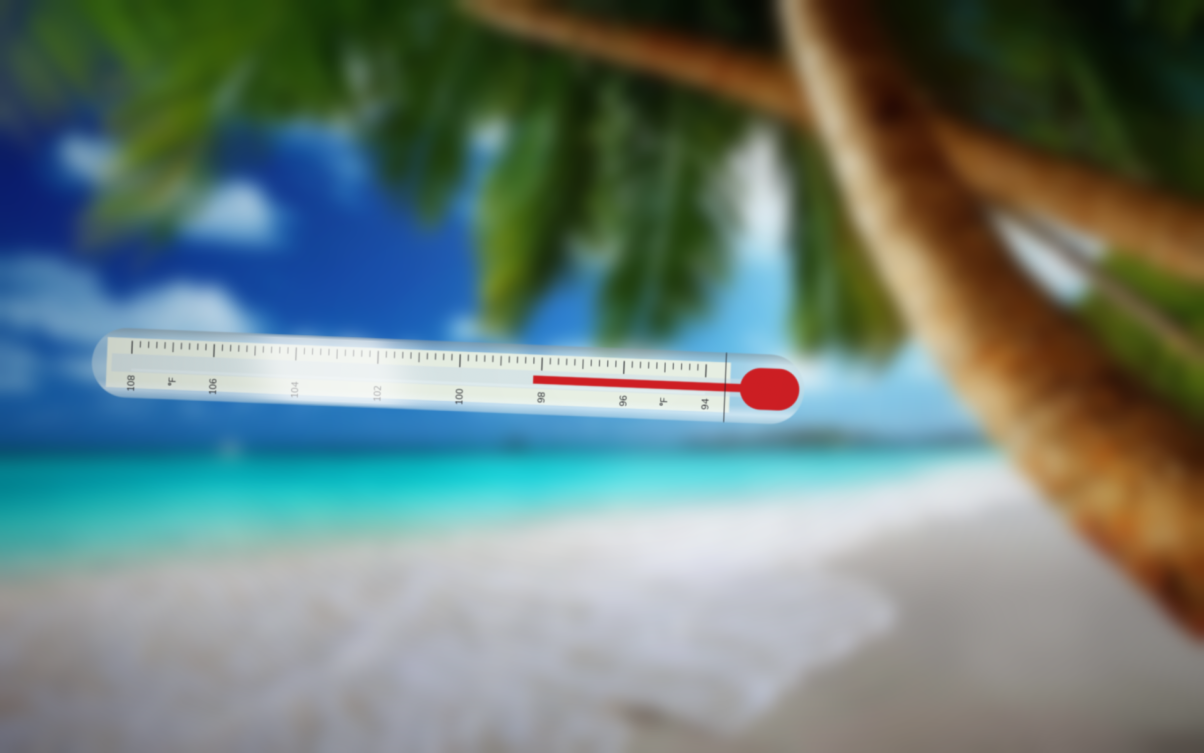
98.2; °F
